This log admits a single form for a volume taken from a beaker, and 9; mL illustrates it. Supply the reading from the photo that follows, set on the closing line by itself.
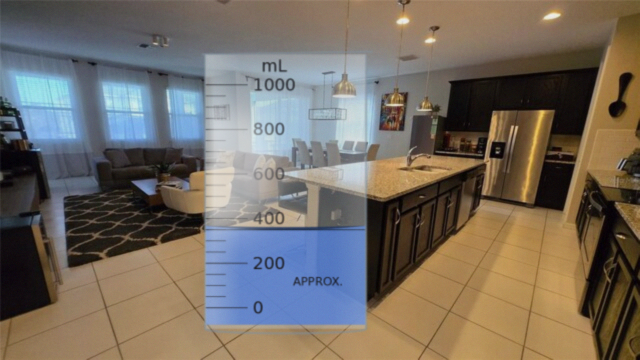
350; mL
